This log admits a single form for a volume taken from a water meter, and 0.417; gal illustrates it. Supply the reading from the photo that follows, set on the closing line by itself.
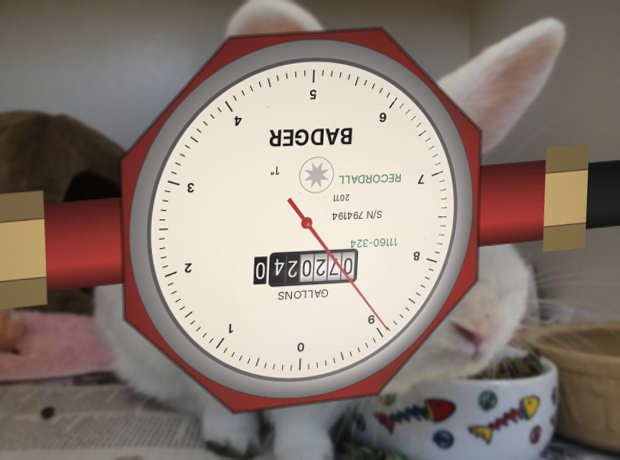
720238.9; gal
